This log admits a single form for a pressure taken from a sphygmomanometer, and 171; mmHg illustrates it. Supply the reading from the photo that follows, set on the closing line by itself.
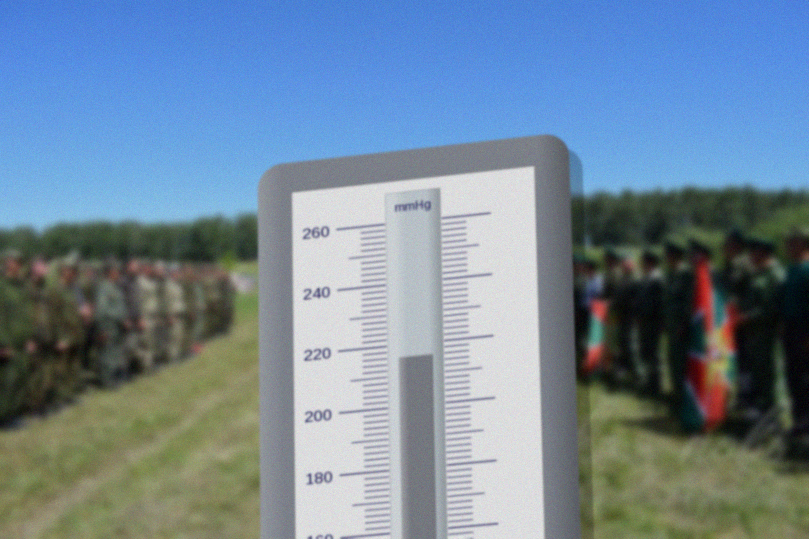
216; mmHg
